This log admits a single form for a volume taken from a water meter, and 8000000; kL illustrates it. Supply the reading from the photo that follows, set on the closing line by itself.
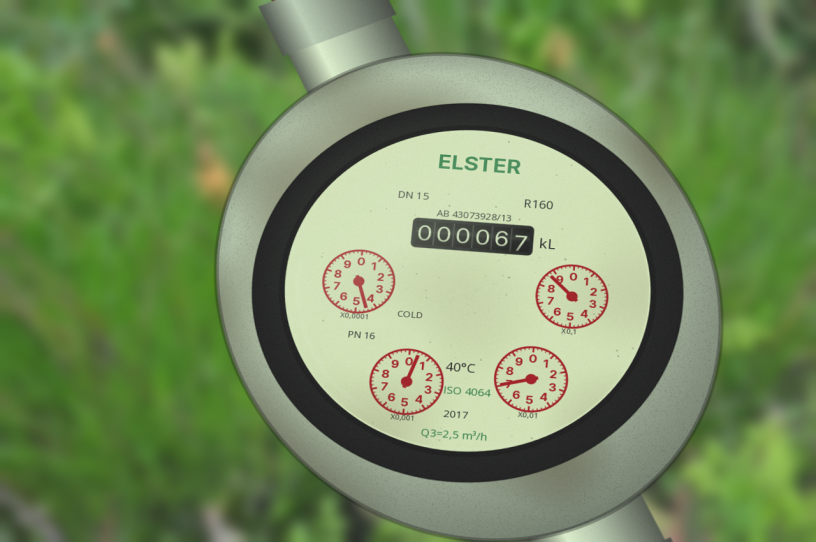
66.8704; kL
